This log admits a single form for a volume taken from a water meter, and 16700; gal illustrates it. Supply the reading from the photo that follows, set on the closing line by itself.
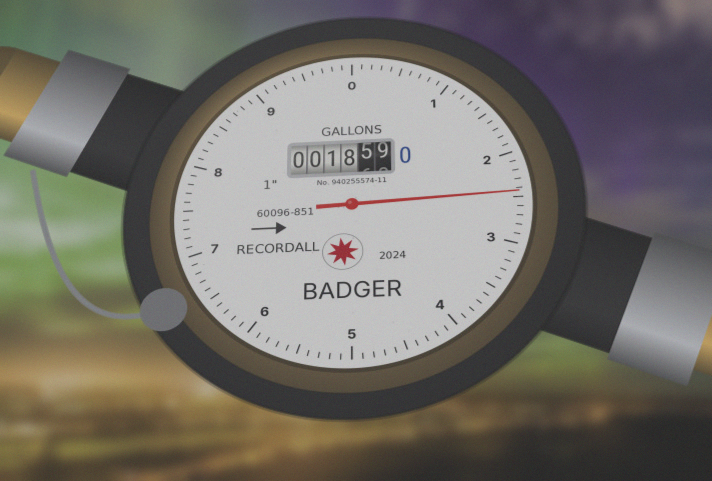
18592.4; gal
